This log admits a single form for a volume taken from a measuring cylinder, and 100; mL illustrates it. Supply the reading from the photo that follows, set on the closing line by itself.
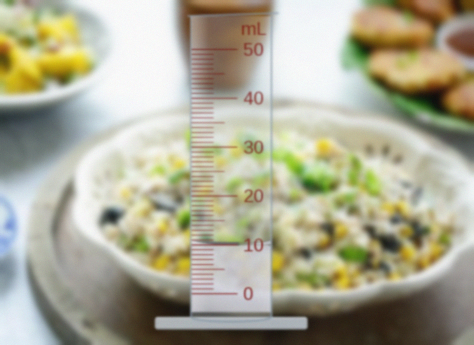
10; mL
